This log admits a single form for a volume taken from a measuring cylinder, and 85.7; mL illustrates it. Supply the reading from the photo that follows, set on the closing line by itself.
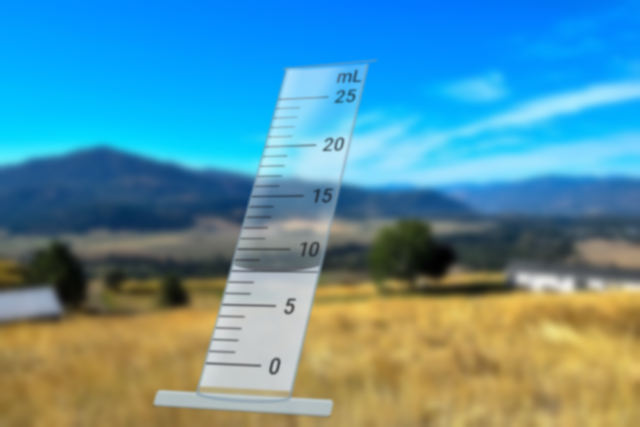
8; mL
